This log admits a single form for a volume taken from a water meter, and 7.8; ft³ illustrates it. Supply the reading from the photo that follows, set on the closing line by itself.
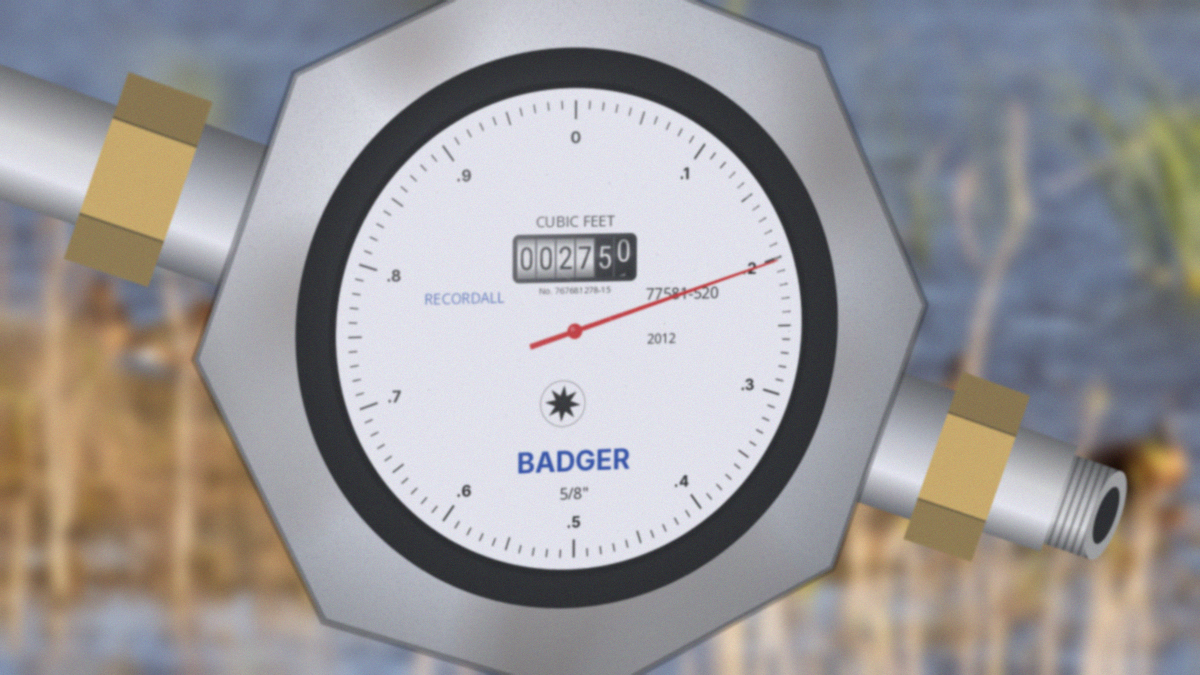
2750.20; ft³
